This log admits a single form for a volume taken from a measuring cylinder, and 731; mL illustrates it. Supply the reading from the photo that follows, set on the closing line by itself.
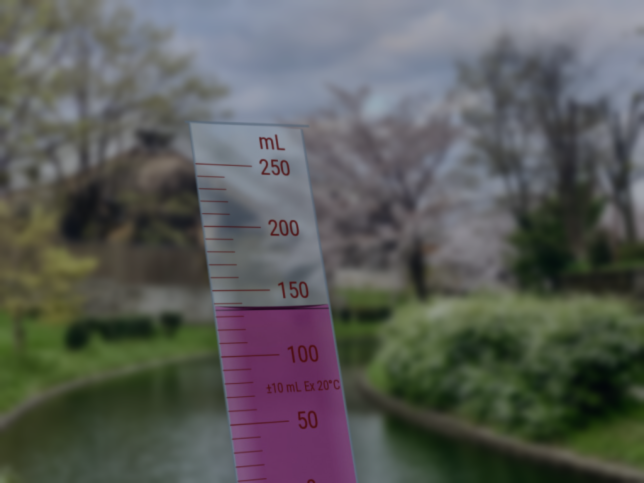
135; mL
